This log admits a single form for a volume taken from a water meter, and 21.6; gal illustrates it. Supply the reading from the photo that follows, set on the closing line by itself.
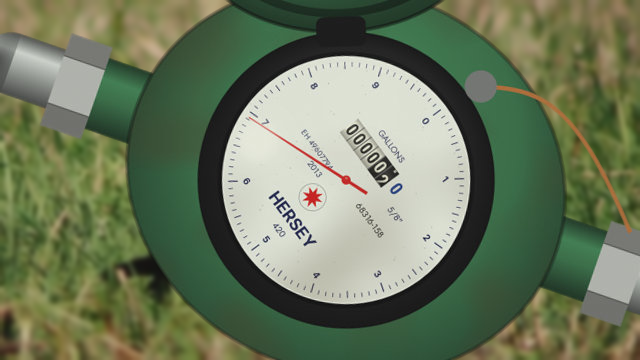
16.9; gal
